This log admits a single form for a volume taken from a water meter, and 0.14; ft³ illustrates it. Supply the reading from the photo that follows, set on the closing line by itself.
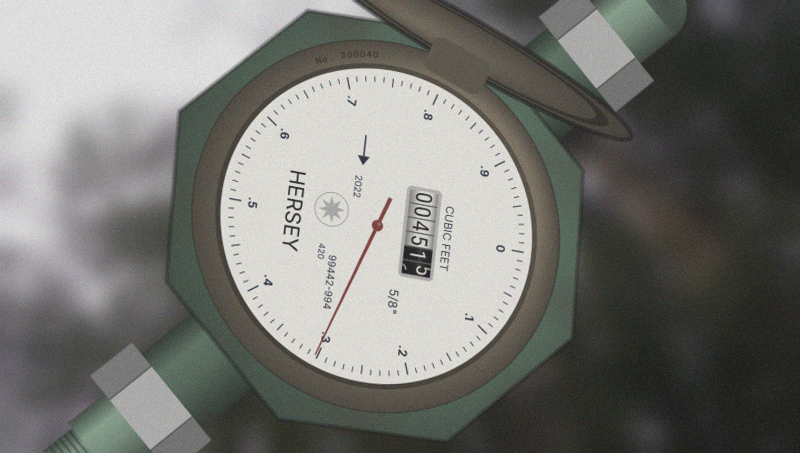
4515.30; ft³
